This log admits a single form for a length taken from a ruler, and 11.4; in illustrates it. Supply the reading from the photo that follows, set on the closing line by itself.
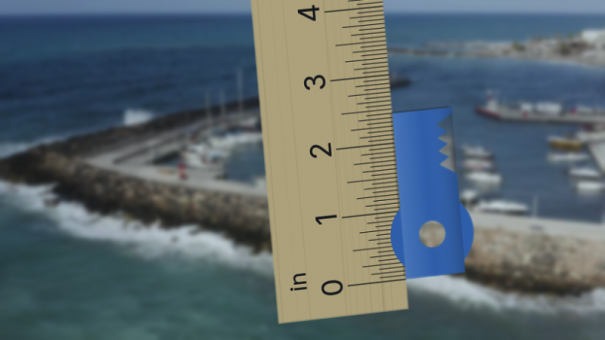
2.4375; in
